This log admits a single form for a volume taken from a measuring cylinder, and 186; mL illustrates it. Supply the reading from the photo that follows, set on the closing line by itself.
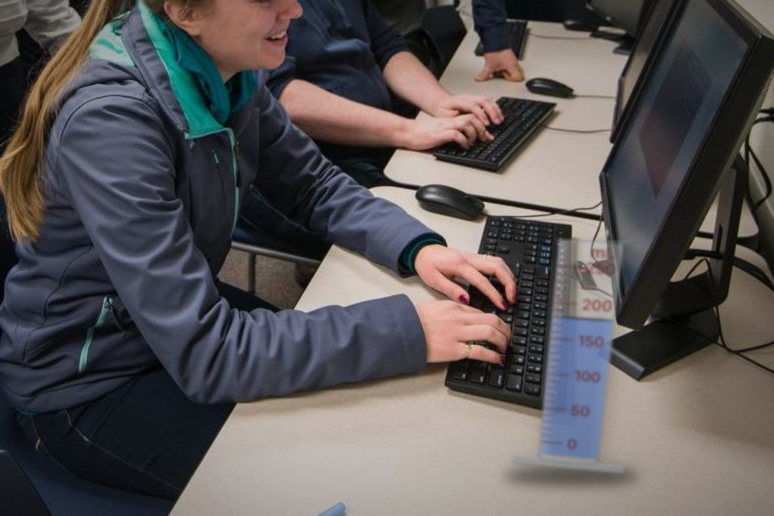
180; mL
